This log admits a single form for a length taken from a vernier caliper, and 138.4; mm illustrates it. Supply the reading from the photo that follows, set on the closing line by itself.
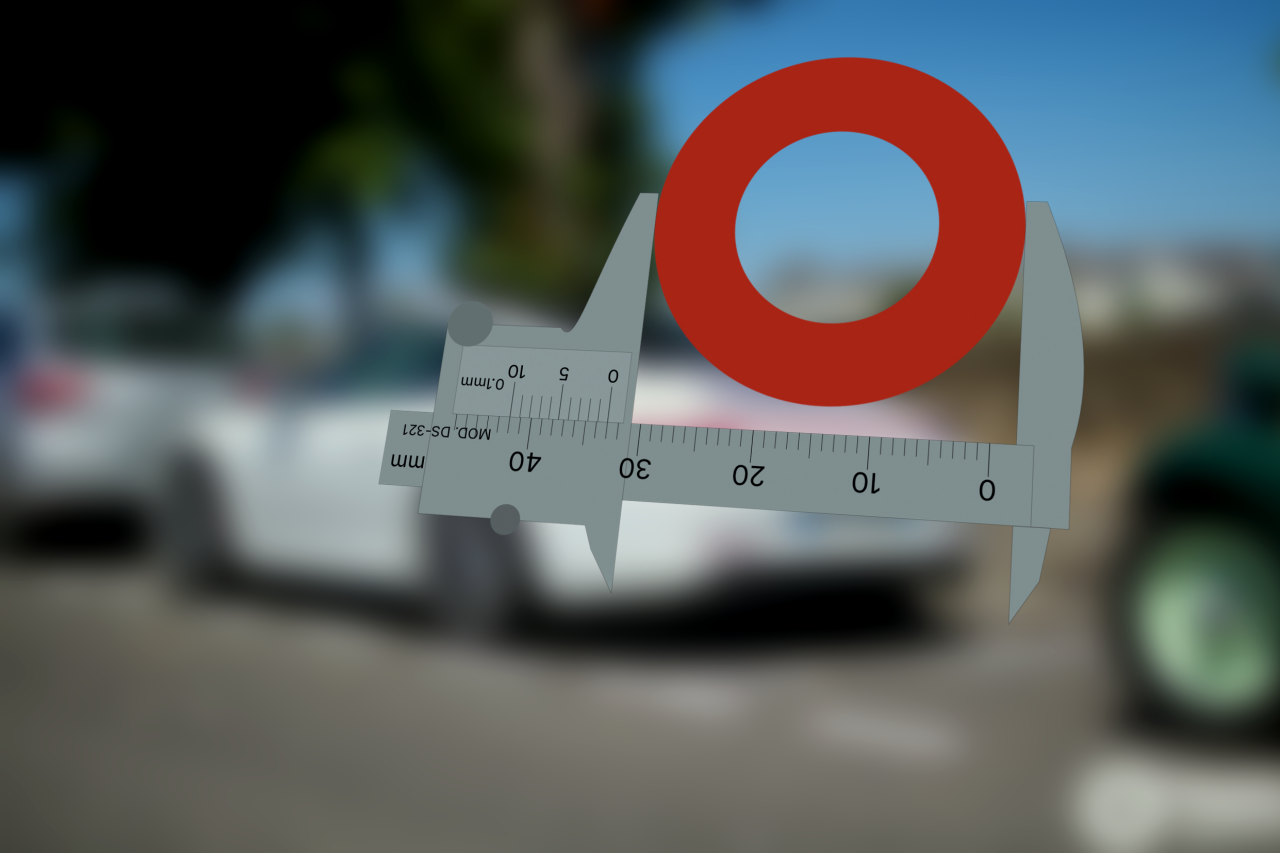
33.0; mm
